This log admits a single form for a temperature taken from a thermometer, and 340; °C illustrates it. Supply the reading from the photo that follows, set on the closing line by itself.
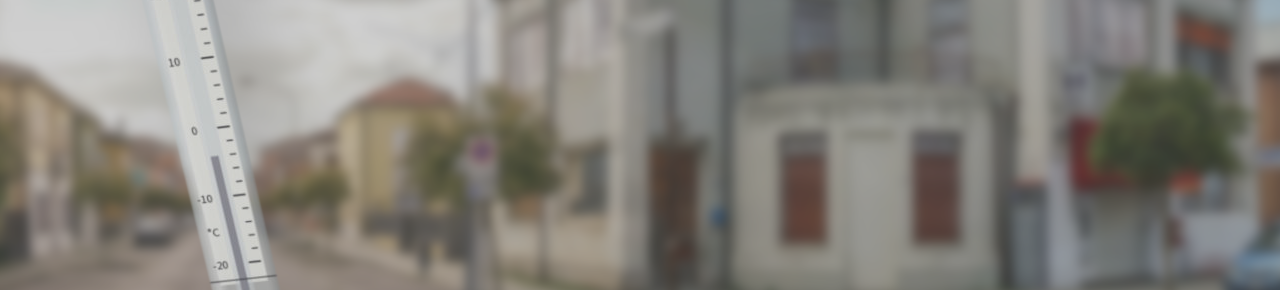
-4; °C
